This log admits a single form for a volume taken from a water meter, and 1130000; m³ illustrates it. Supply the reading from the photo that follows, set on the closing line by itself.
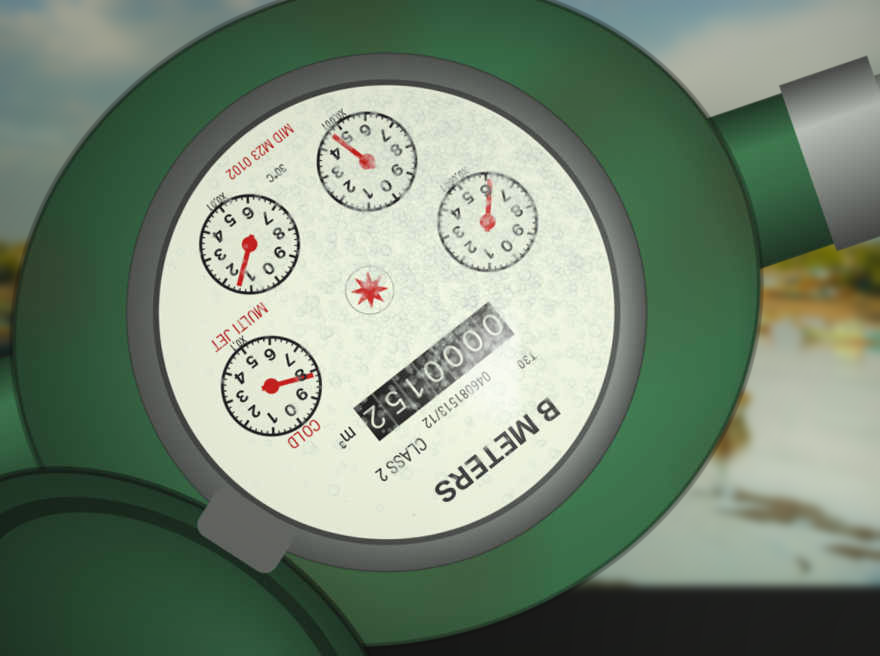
152.8146; m³
